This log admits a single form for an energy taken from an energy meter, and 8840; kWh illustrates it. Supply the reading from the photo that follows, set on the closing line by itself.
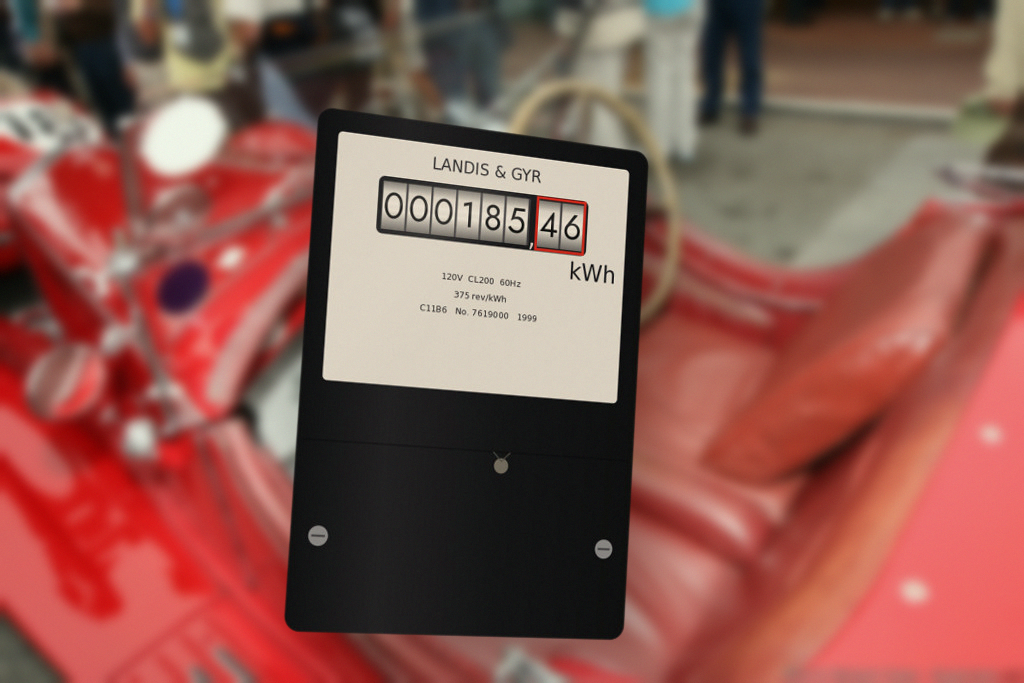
185.46; kWh
